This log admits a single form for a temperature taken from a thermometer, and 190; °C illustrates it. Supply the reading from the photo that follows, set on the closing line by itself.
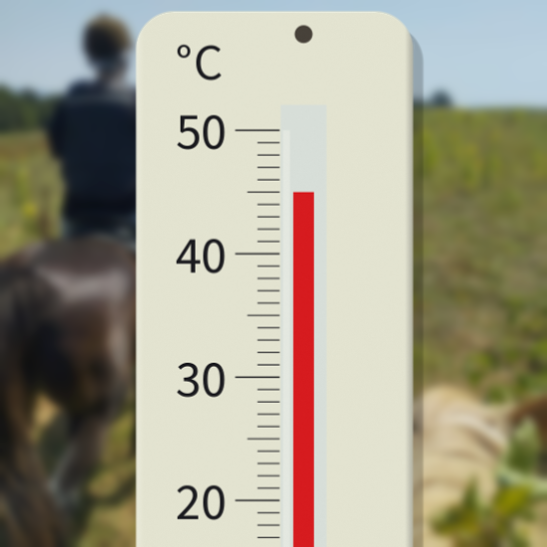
45; °C
